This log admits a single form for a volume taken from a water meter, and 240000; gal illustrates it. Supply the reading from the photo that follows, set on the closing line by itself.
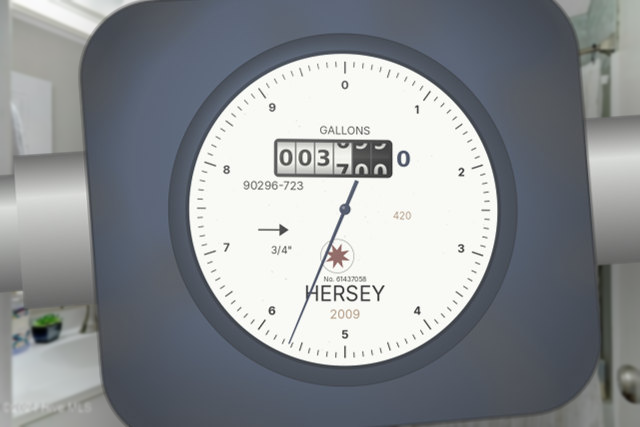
36995.6; gal
